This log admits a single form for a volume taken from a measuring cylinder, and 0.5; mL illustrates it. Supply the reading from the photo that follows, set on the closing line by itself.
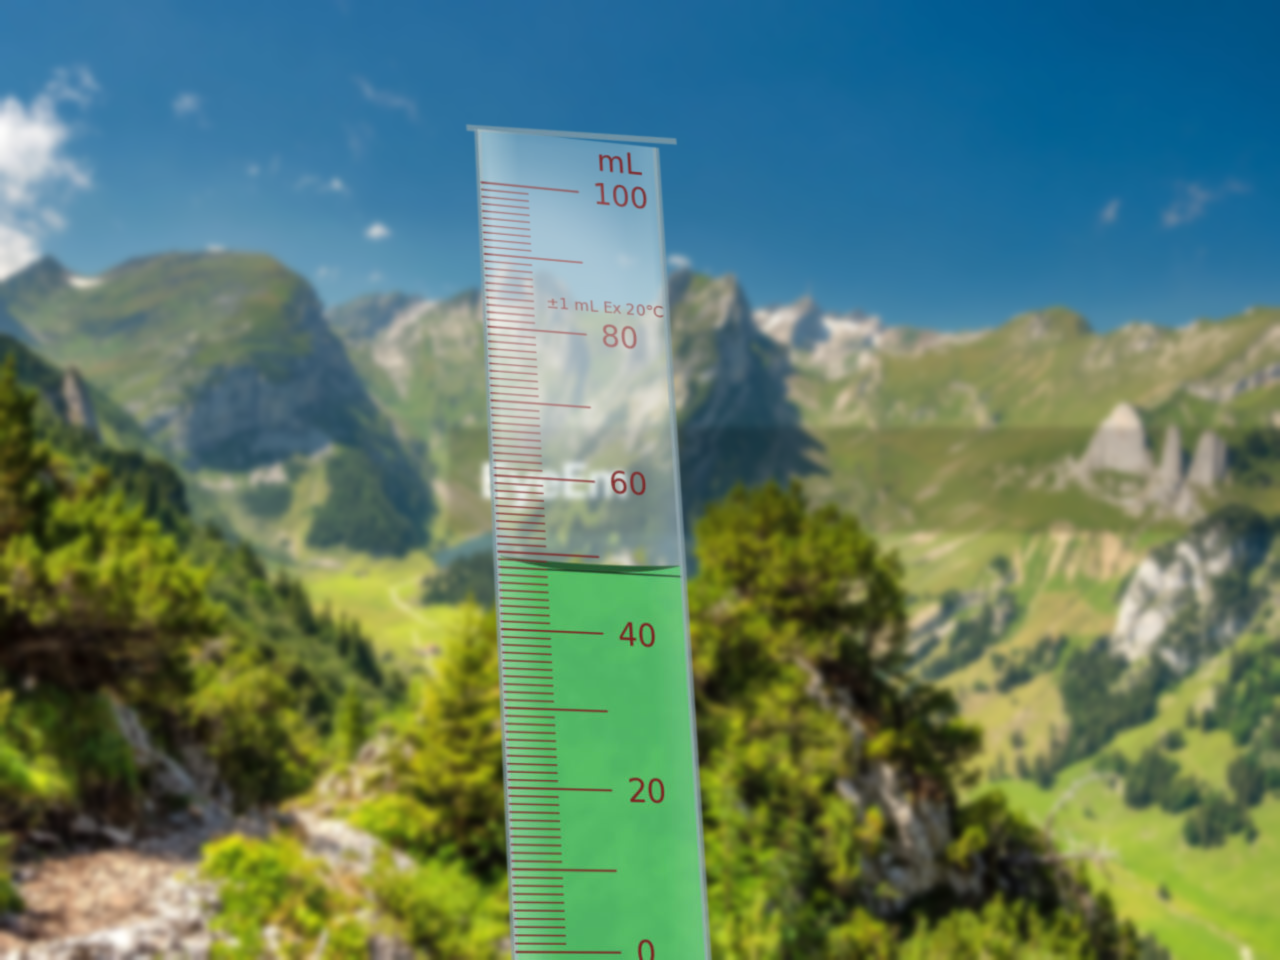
48; mL
